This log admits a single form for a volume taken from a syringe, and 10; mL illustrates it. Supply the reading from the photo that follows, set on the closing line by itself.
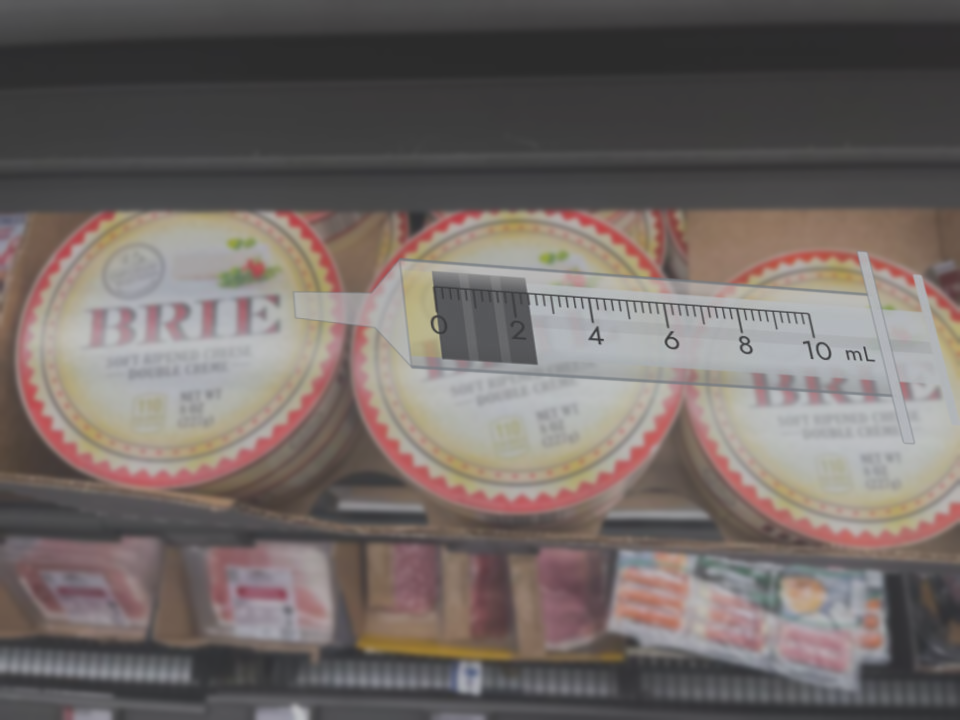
0; mL
